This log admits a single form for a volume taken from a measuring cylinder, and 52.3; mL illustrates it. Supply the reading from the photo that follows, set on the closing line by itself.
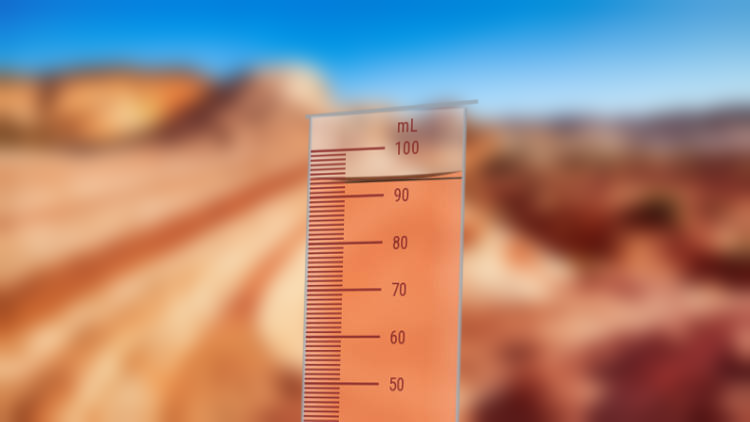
93; mL
